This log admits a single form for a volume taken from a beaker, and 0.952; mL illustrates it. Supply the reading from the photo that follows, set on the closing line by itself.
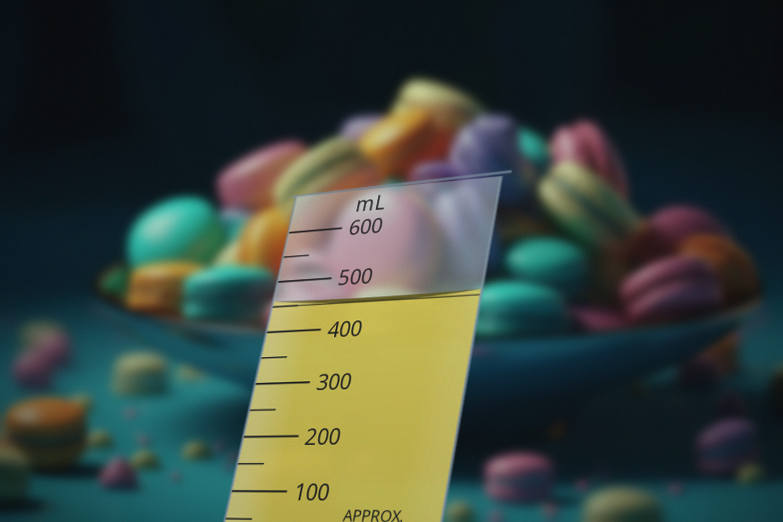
450; mL
